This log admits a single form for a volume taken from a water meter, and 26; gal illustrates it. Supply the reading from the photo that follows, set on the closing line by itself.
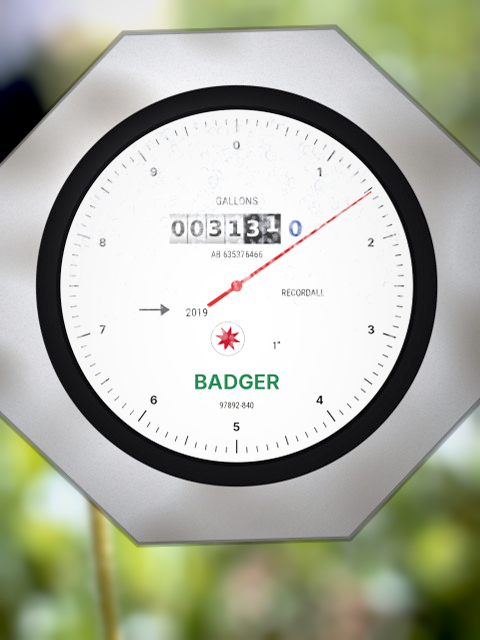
31311.5; gal
